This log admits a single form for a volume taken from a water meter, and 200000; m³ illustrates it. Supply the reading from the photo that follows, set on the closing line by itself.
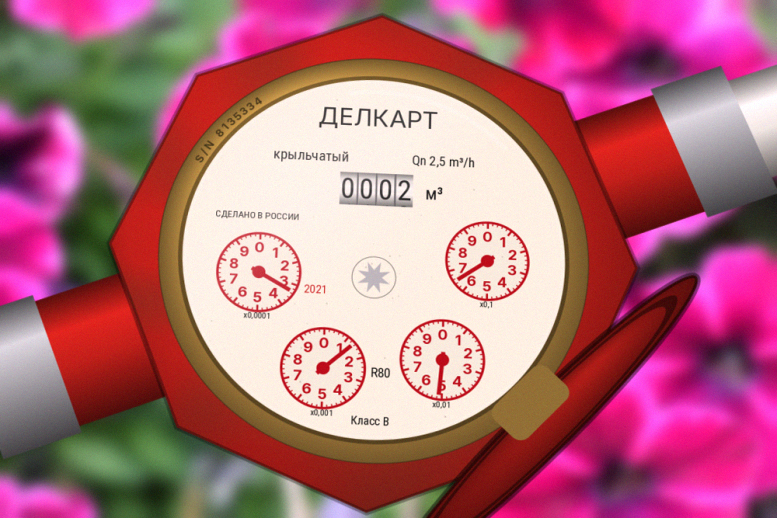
2.6513; m³
